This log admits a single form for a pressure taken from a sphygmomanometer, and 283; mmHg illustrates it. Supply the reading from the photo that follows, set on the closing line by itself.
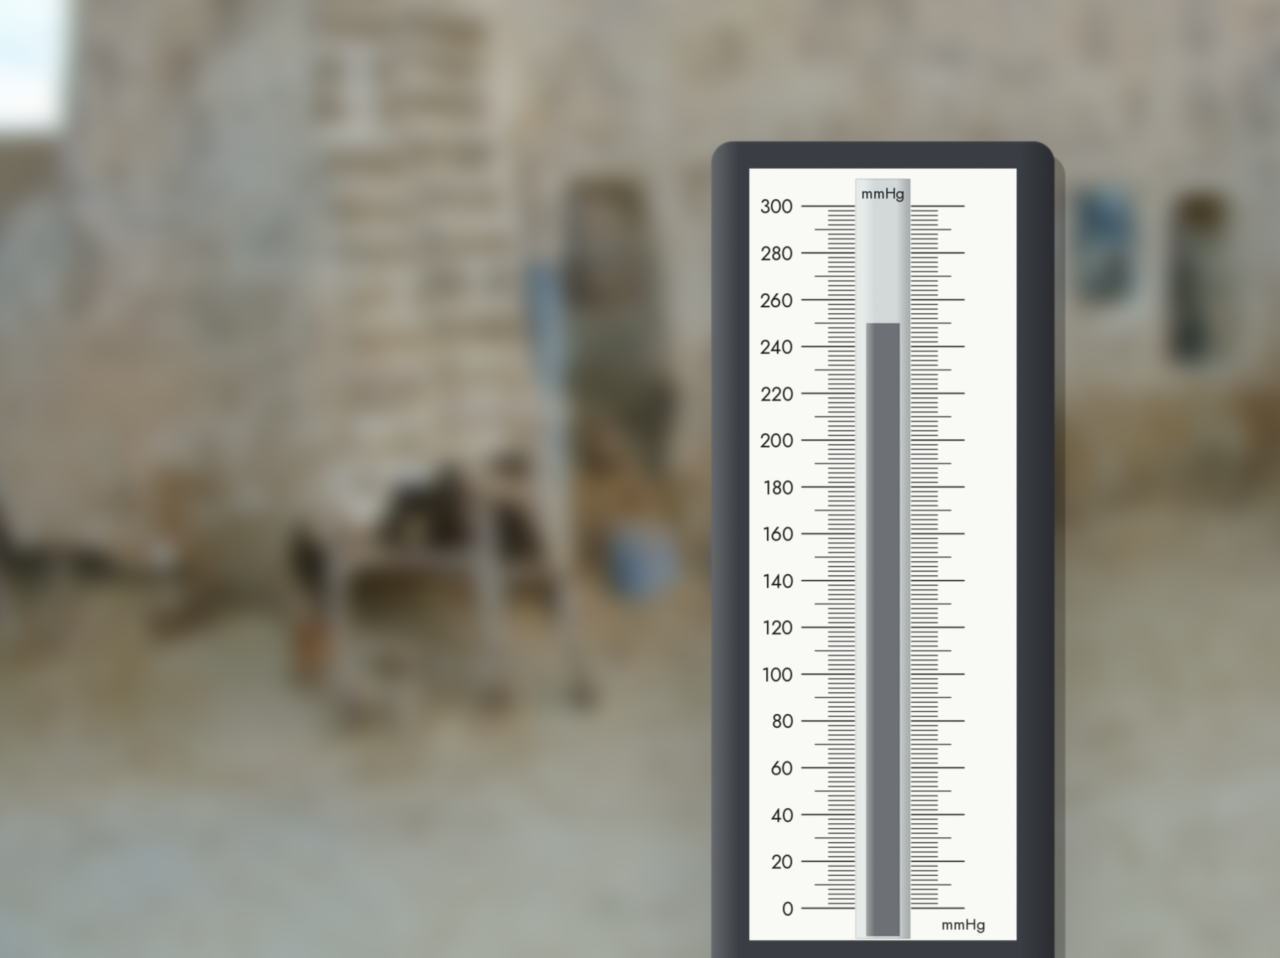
250; mmHg
